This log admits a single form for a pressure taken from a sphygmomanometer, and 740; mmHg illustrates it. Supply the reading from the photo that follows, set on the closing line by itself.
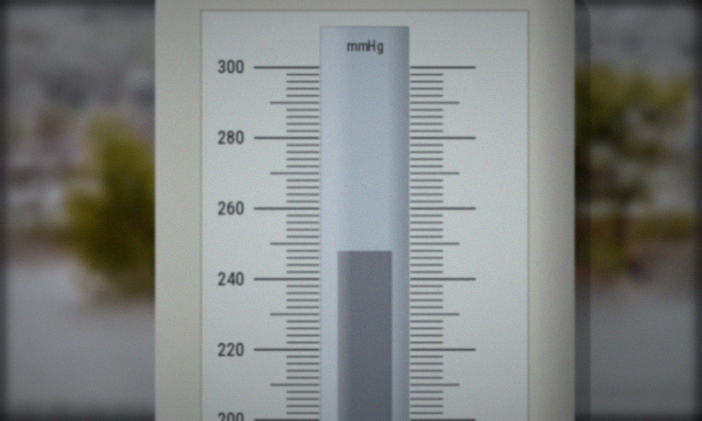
248; mmHg
